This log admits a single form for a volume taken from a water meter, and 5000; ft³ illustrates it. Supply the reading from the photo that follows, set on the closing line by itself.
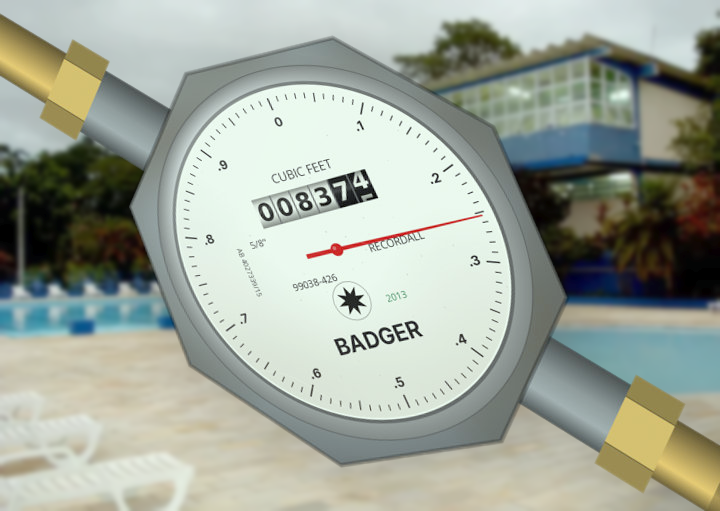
8374.25; ft³
